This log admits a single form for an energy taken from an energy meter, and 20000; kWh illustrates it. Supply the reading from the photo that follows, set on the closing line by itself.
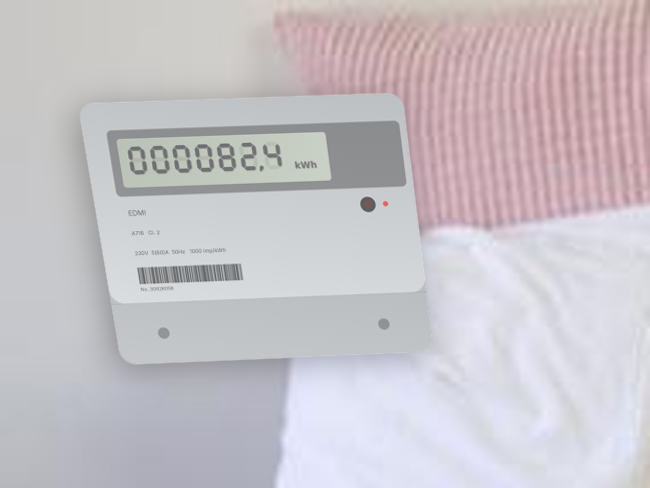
82.4; kWh
